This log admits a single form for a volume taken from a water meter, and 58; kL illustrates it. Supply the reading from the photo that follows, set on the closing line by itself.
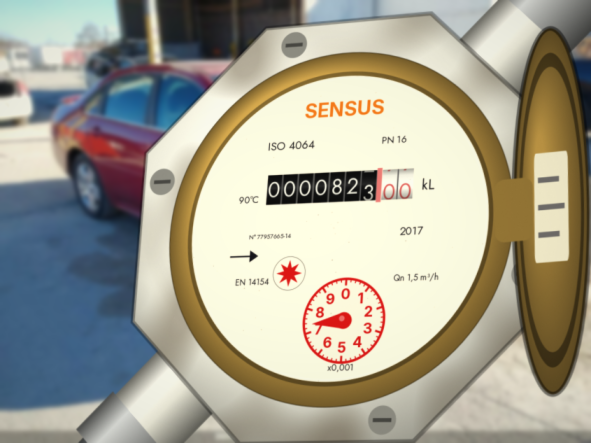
822.997; kL
